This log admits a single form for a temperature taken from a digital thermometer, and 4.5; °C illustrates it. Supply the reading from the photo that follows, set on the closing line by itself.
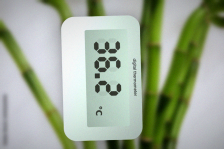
36.2; °C
